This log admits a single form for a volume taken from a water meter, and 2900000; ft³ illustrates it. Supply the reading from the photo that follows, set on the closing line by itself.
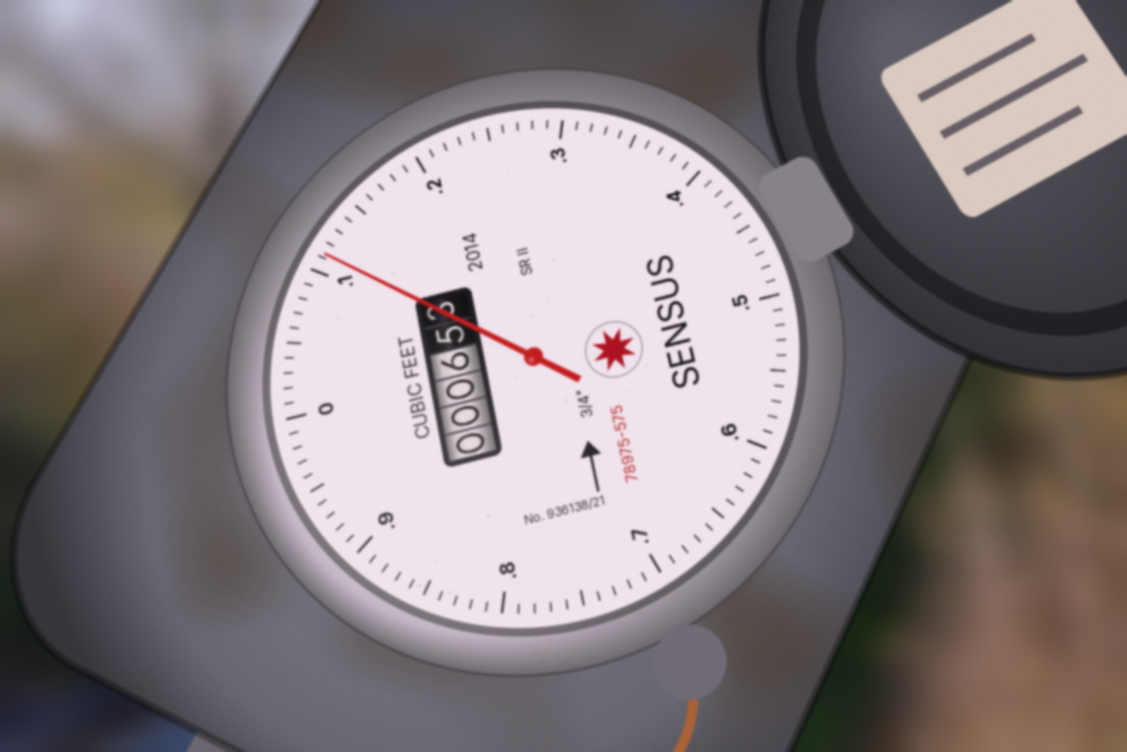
653.11; ft³
